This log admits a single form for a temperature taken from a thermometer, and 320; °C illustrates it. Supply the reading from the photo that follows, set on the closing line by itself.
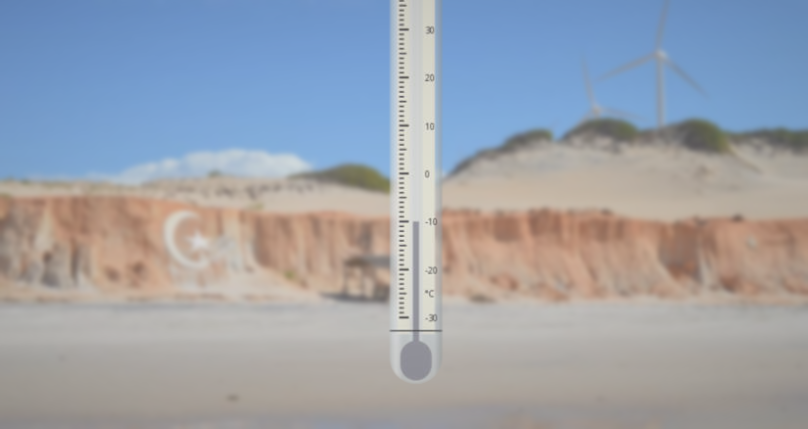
-10; °C
